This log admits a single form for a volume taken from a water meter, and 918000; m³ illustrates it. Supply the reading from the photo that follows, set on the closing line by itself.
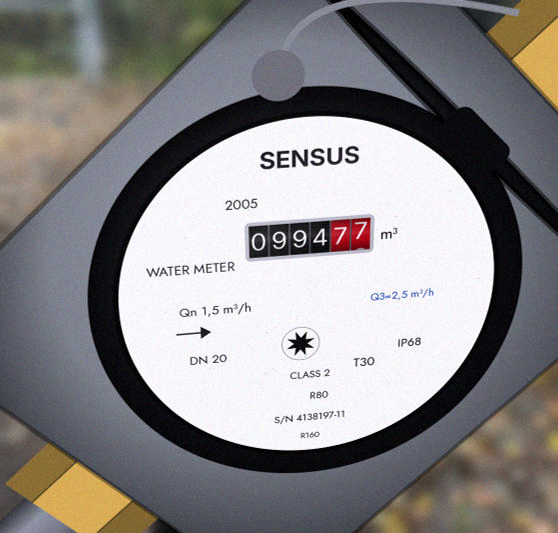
994.77; m³
